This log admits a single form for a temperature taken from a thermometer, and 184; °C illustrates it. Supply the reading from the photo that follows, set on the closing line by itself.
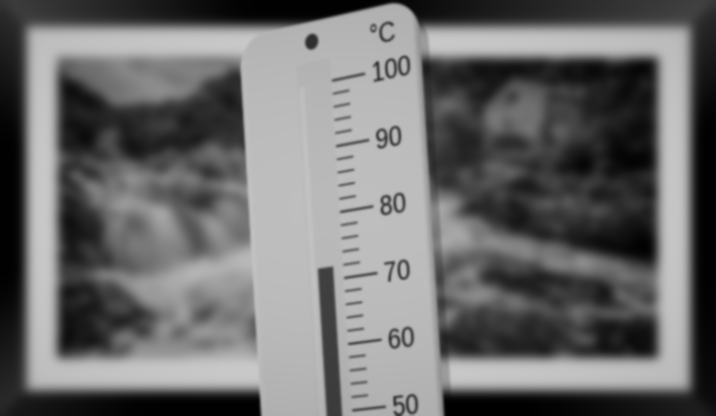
72; °C
